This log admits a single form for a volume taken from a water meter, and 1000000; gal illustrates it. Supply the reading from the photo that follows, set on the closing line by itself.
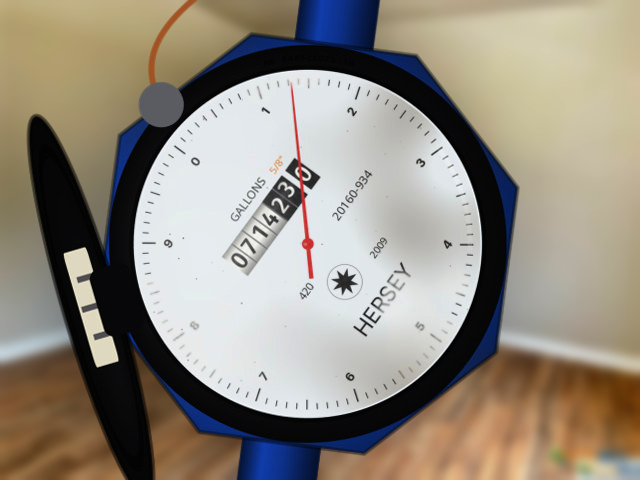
714231.3; gal
